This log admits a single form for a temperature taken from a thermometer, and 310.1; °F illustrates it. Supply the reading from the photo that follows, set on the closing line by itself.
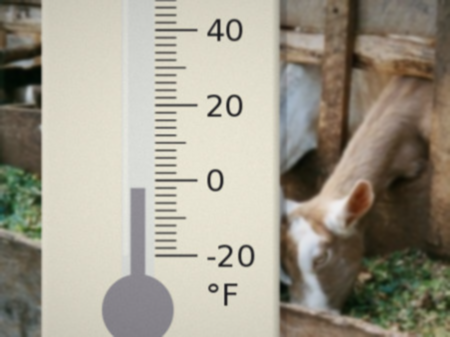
-2; °F
